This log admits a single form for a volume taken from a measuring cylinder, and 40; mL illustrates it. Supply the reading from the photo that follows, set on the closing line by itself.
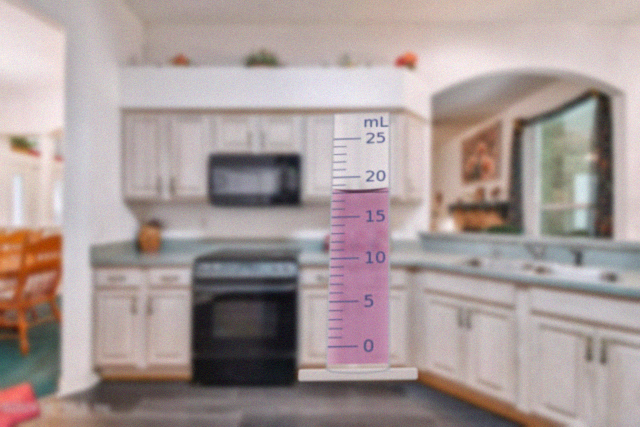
18; mL
